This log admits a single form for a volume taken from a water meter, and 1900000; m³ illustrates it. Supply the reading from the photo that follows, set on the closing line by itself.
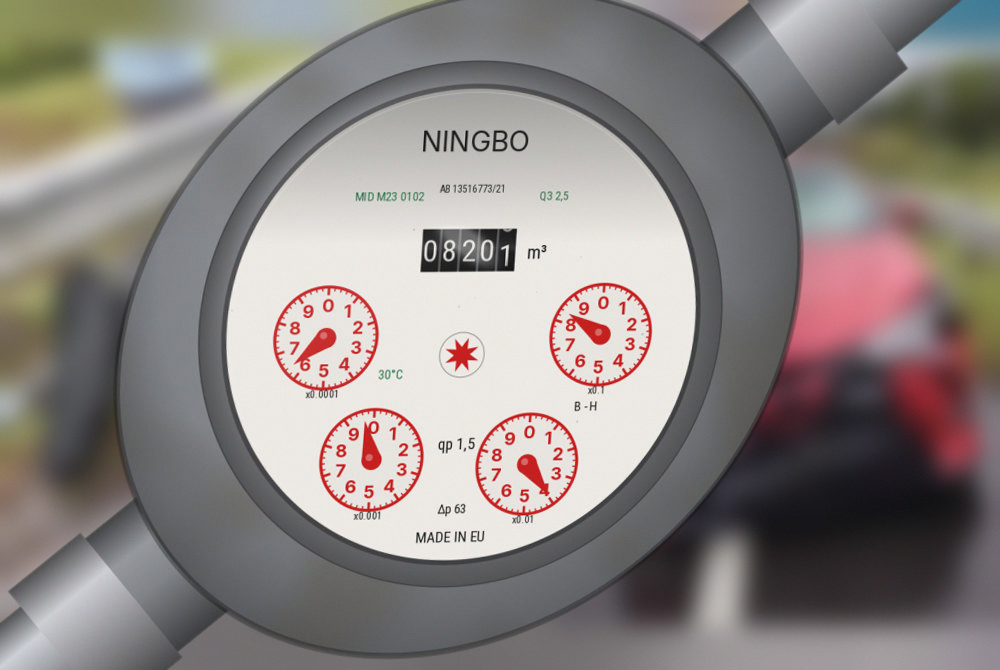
8200.8396; m³
